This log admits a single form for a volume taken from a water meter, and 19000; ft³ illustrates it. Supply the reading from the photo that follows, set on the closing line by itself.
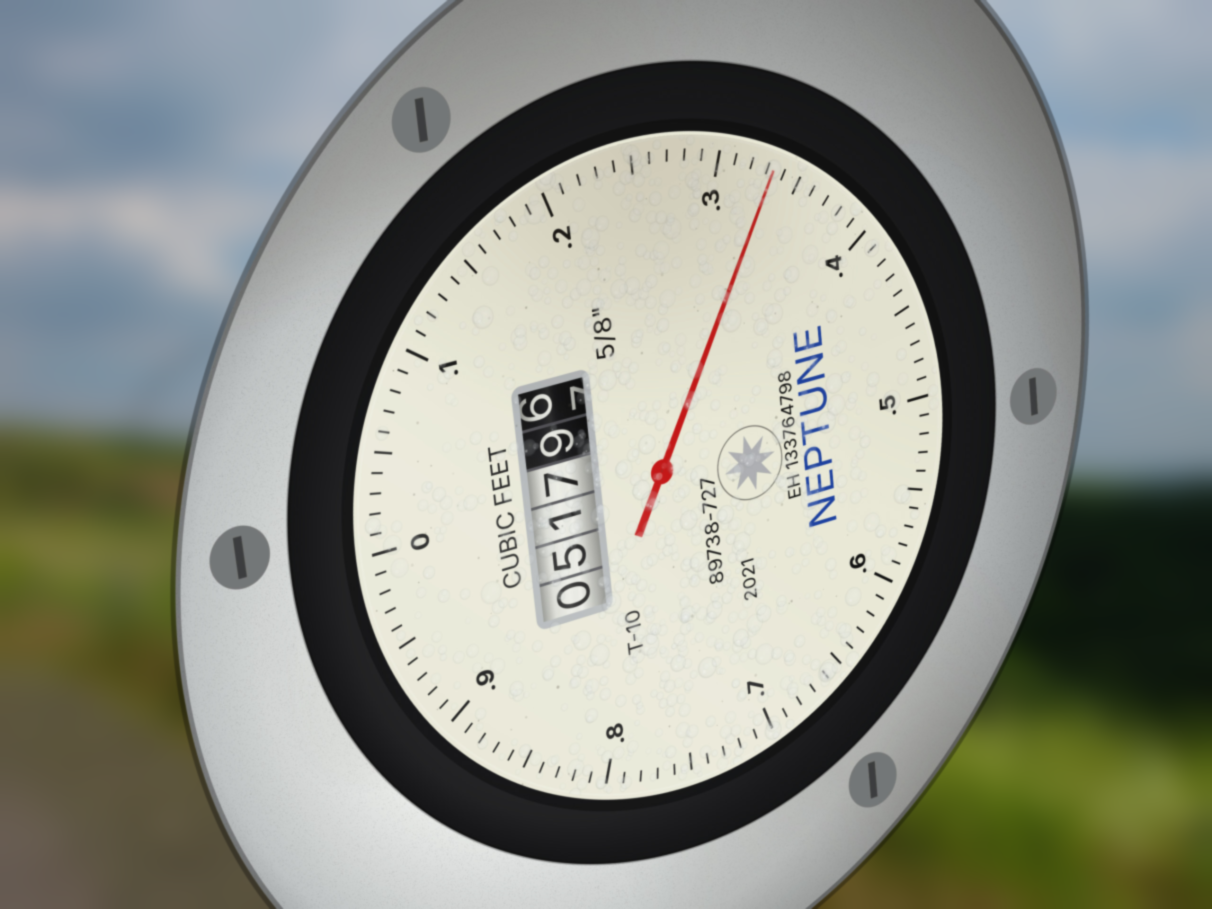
51796.33; ft³
